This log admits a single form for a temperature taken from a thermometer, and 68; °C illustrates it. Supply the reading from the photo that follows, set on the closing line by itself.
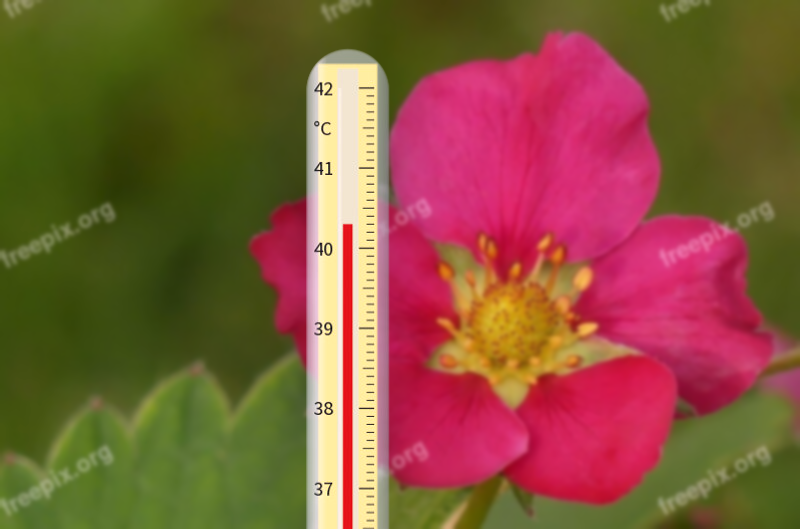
40.3; °C
